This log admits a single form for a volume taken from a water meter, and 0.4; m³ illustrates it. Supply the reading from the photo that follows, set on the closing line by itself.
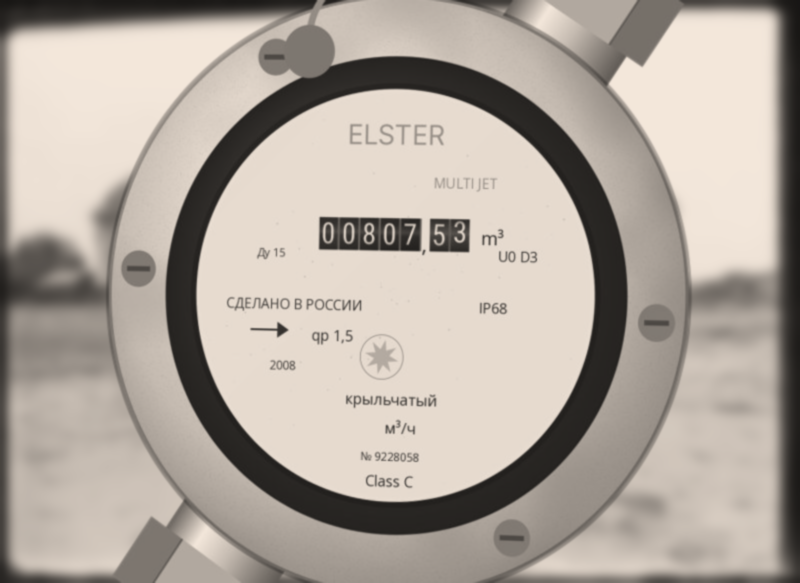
807.53; m³
